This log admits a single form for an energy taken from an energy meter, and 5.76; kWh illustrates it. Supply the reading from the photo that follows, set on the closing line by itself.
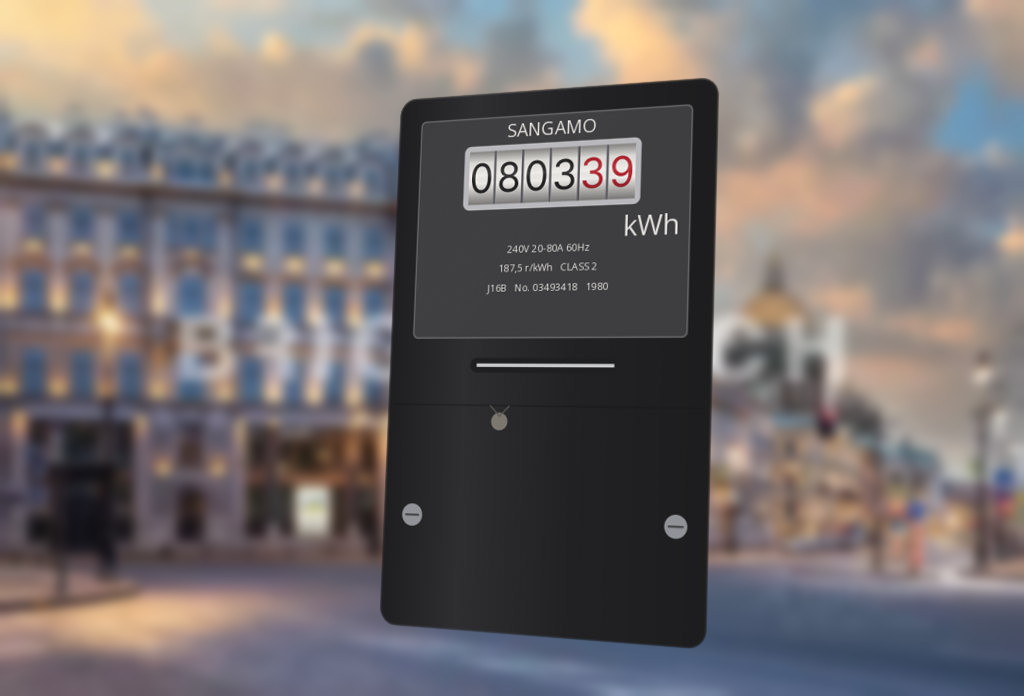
803.39; kWh
